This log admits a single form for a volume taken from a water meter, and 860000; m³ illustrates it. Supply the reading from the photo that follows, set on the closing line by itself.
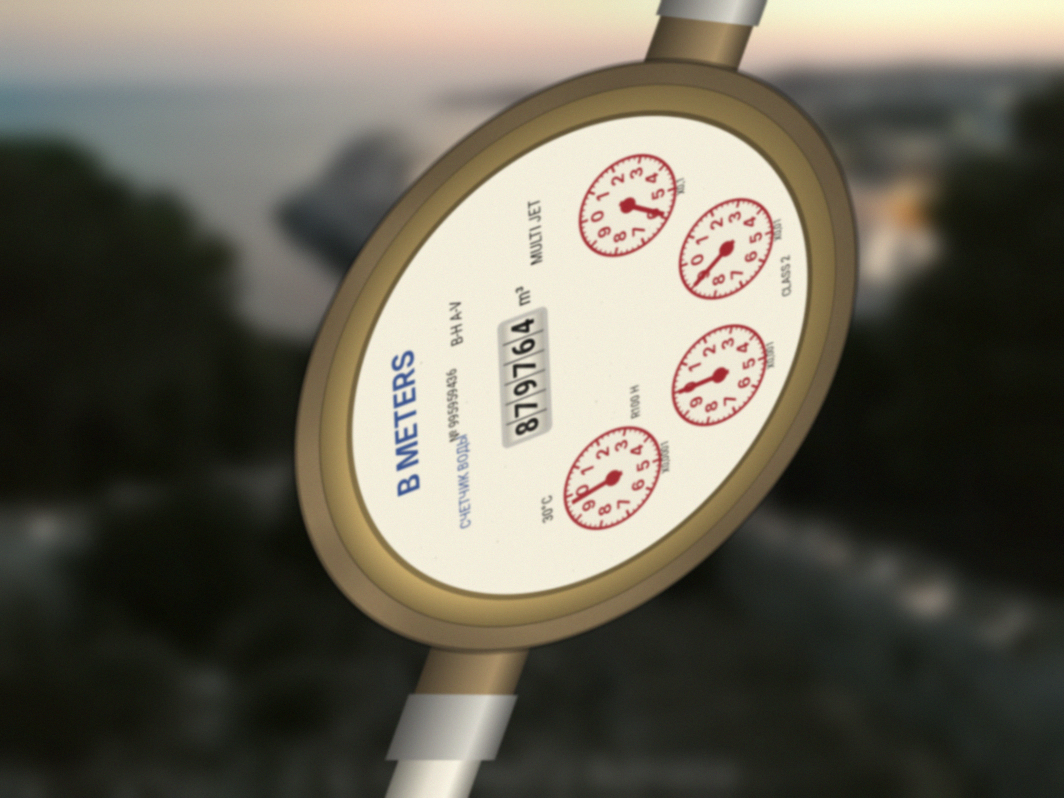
879764.5899; m³
